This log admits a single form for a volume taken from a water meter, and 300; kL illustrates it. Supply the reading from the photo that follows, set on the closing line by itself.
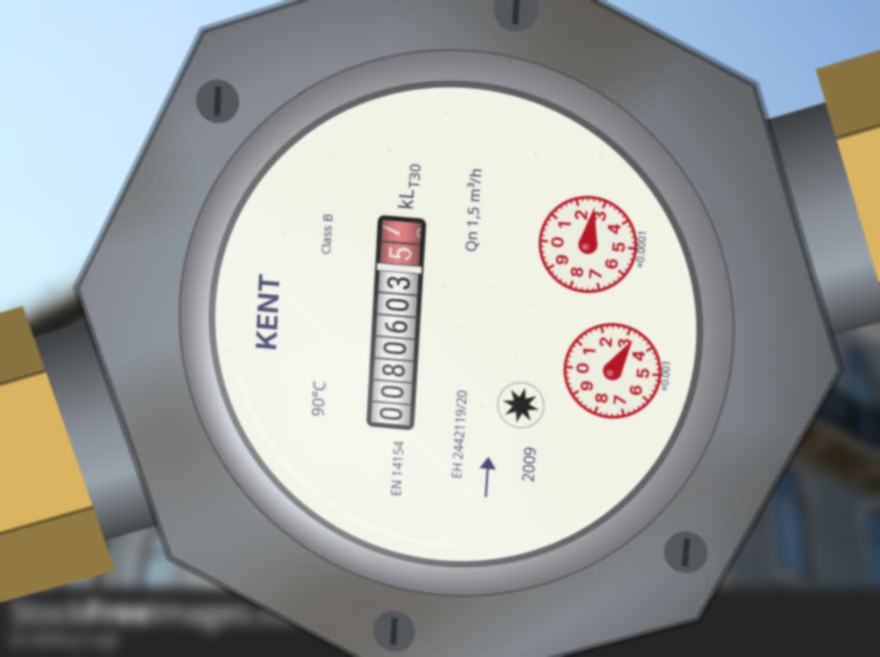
80603.5732; kL
